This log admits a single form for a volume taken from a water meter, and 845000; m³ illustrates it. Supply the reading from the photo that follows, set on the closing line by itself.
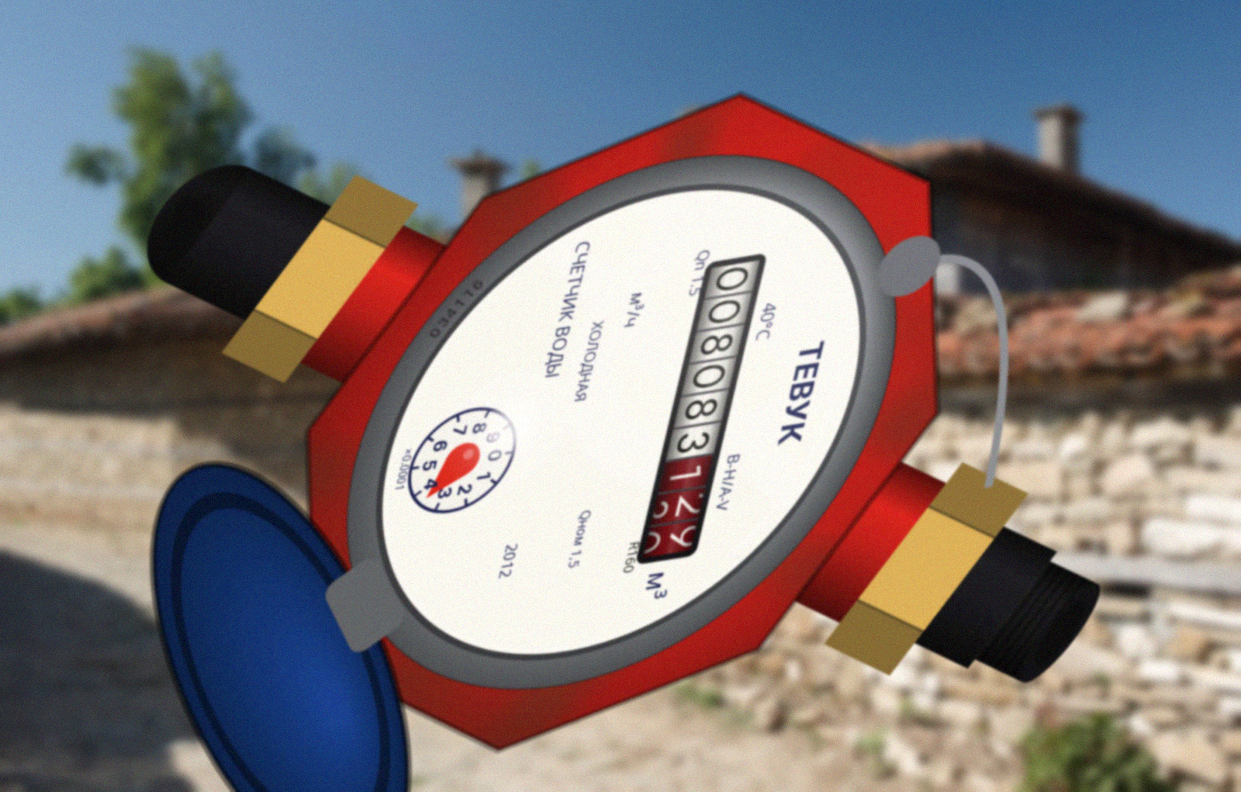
8083.1293; m³
